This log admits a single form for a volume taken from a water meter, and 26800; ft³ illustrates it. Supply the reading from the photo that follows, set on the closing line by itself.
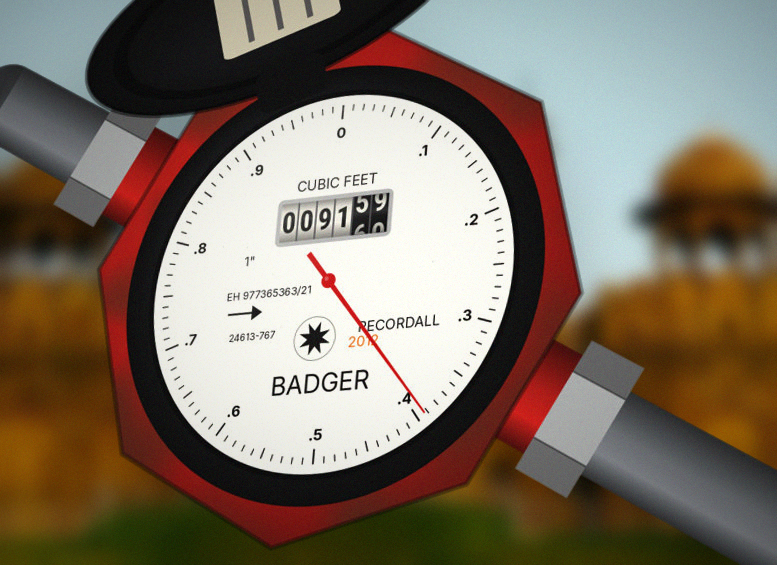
9159.39; ft³
